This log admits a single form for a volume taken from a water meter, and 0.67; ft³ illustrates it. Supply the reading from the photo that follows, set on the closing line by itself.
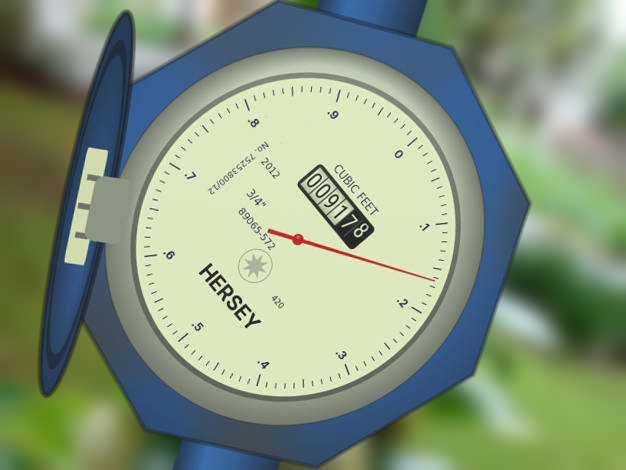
9178.16; ft³
